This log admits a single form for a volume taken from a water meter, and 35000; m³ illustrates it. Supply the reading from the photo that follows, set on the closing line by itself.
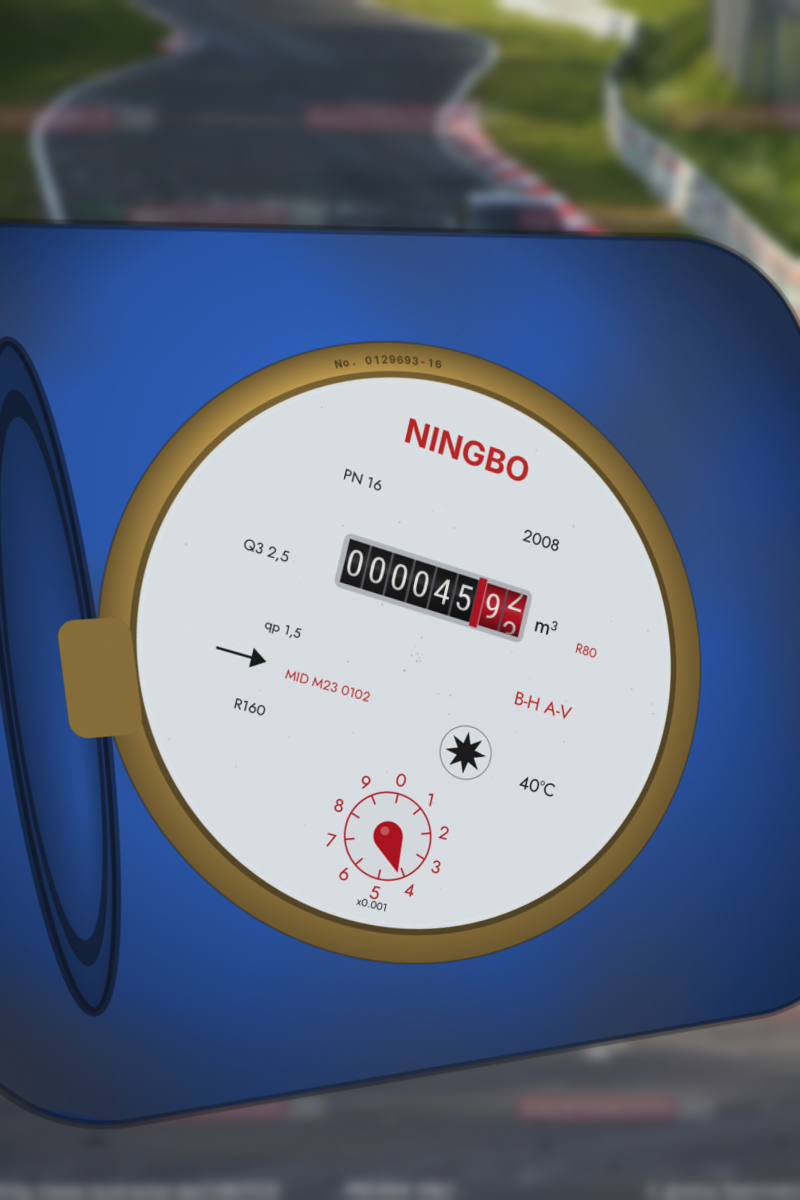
45.924; m³
